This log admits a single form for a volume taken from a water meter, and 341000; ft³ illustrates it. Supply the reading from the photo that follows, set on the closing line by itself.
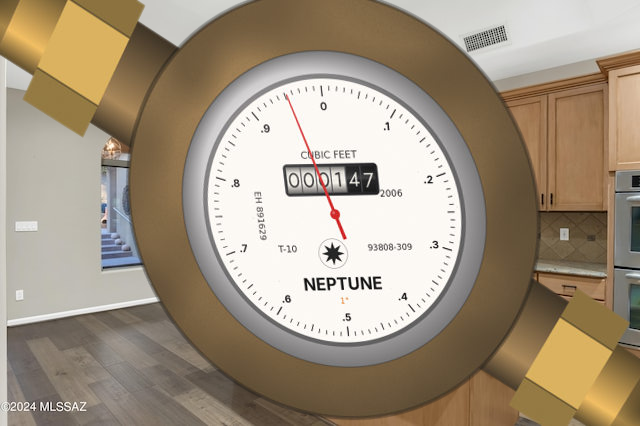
146.95; ft³
